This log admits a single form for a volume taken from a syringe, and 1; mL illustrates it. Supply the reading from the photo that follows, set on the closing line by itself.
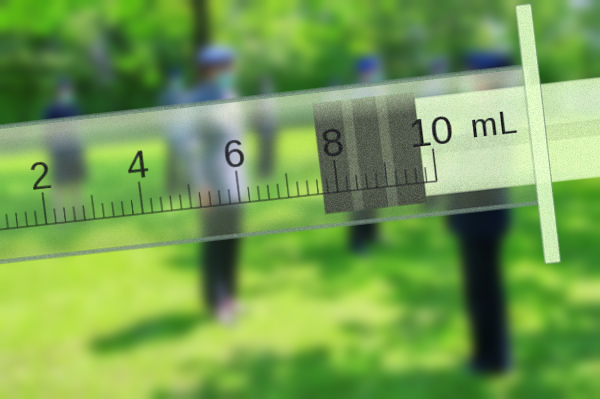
7.7; mL
